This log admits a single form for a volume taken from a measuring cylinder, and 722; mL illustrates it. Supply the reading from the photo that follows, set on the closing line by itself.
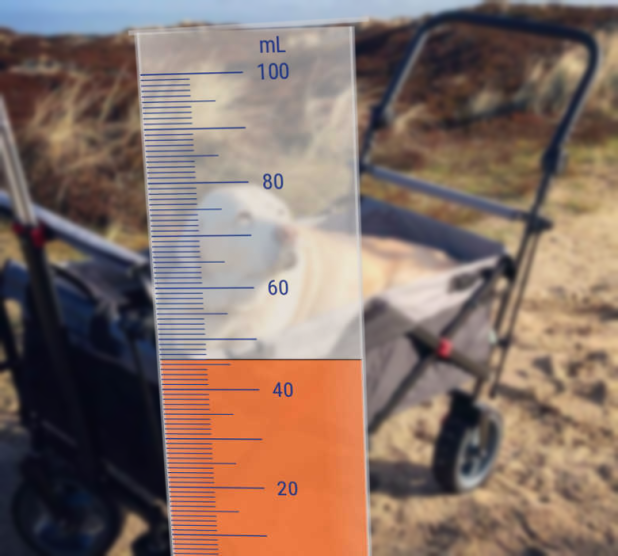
46; mL
